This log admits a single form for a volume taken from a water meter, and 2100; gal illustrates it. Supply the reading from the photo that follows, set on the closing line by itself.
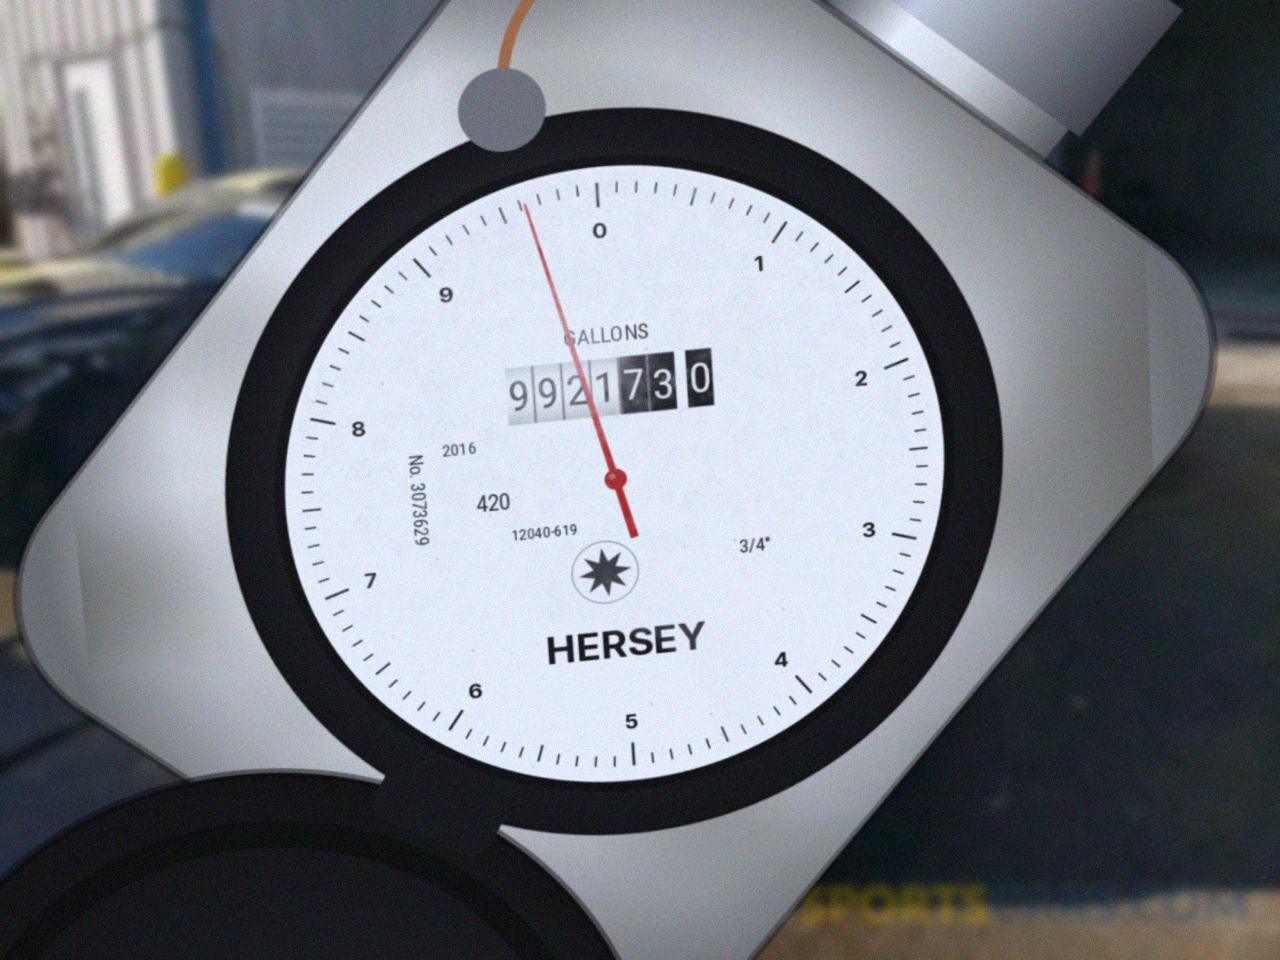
9921729.6; gal
